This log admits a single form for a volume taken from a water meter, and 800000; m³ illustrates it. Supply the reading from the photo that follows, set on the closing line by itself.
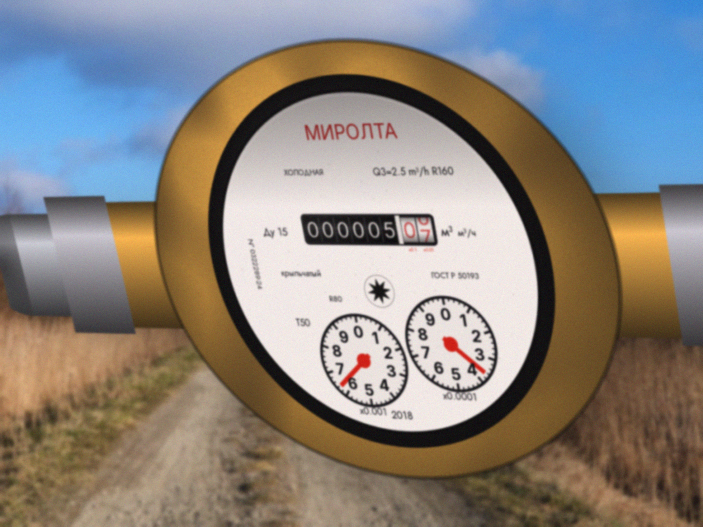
5.0663; m³
